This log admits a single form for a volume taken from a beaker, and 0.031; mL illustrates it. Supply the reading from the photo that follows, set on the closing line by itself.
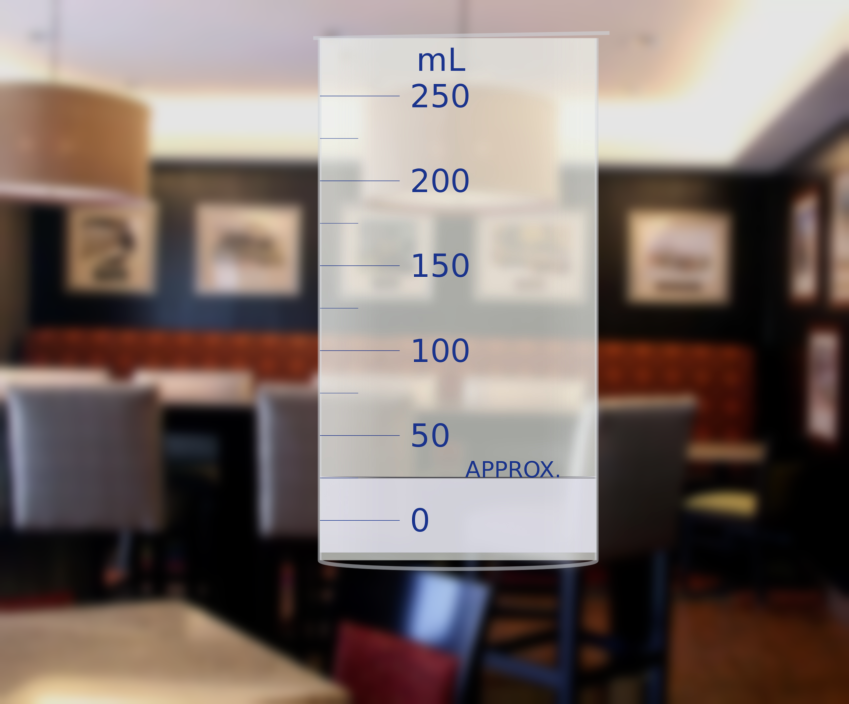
25; mL
